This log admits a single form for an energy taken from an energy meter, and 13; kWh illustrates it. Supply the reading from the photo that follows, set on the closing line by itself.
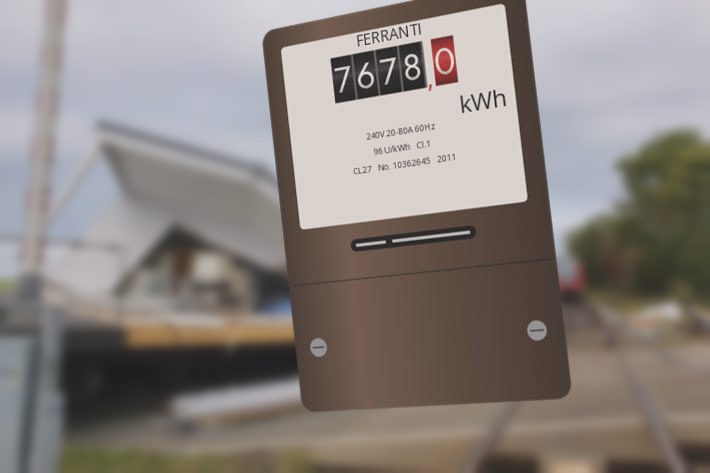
7678.0; kWh
